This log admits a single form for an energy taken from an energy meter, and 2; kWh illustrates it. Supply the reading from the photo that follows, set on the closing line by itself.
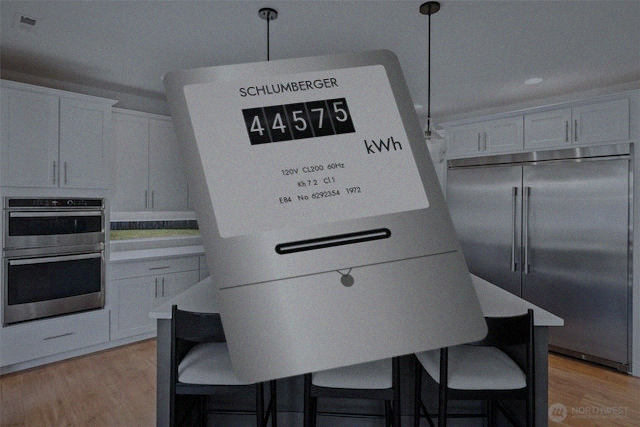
44575; kWh
